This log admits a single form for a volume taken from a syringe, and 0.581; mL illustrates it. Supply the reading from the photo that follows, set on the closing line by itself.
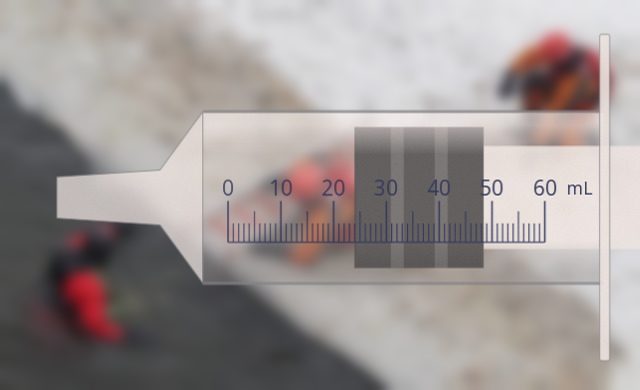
24; mL
